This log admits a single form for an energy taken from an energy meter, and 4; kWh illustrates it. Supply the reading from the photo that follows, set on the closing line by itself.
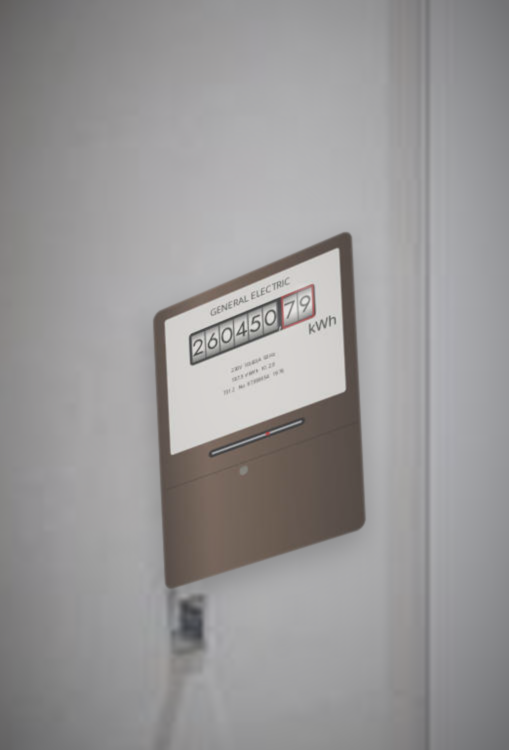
260450.79; kWh
